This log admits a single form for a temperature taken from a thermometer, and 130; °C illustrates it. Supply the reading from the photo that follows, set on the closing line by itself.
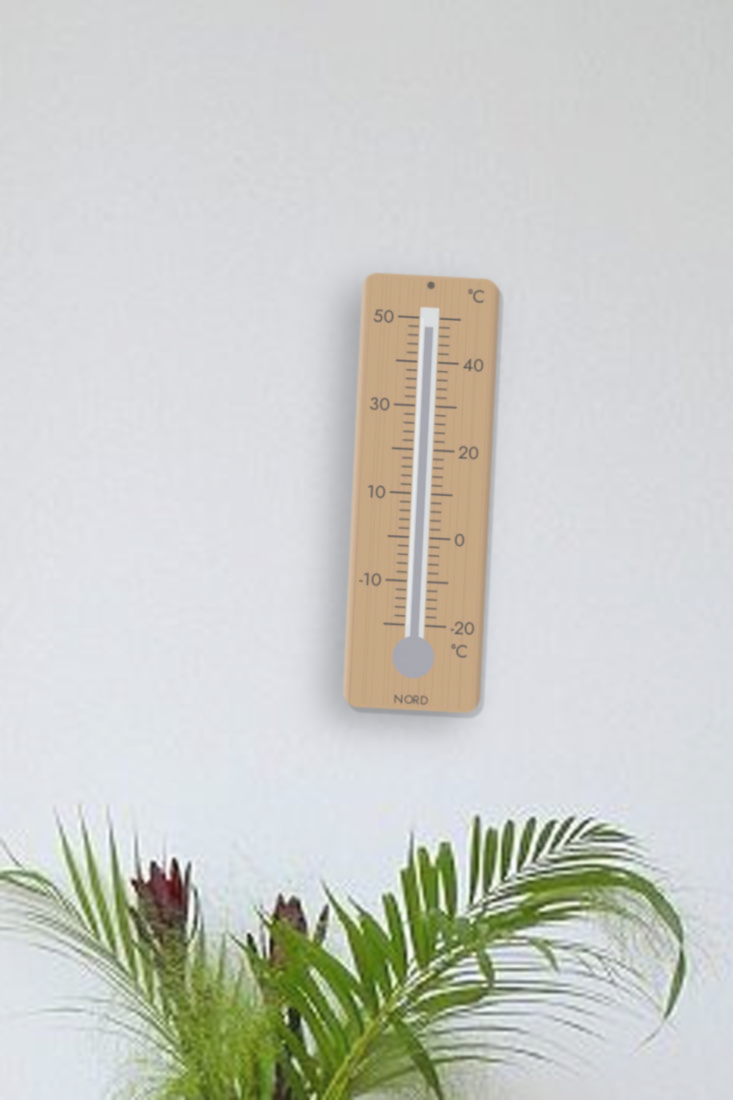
48; °C
